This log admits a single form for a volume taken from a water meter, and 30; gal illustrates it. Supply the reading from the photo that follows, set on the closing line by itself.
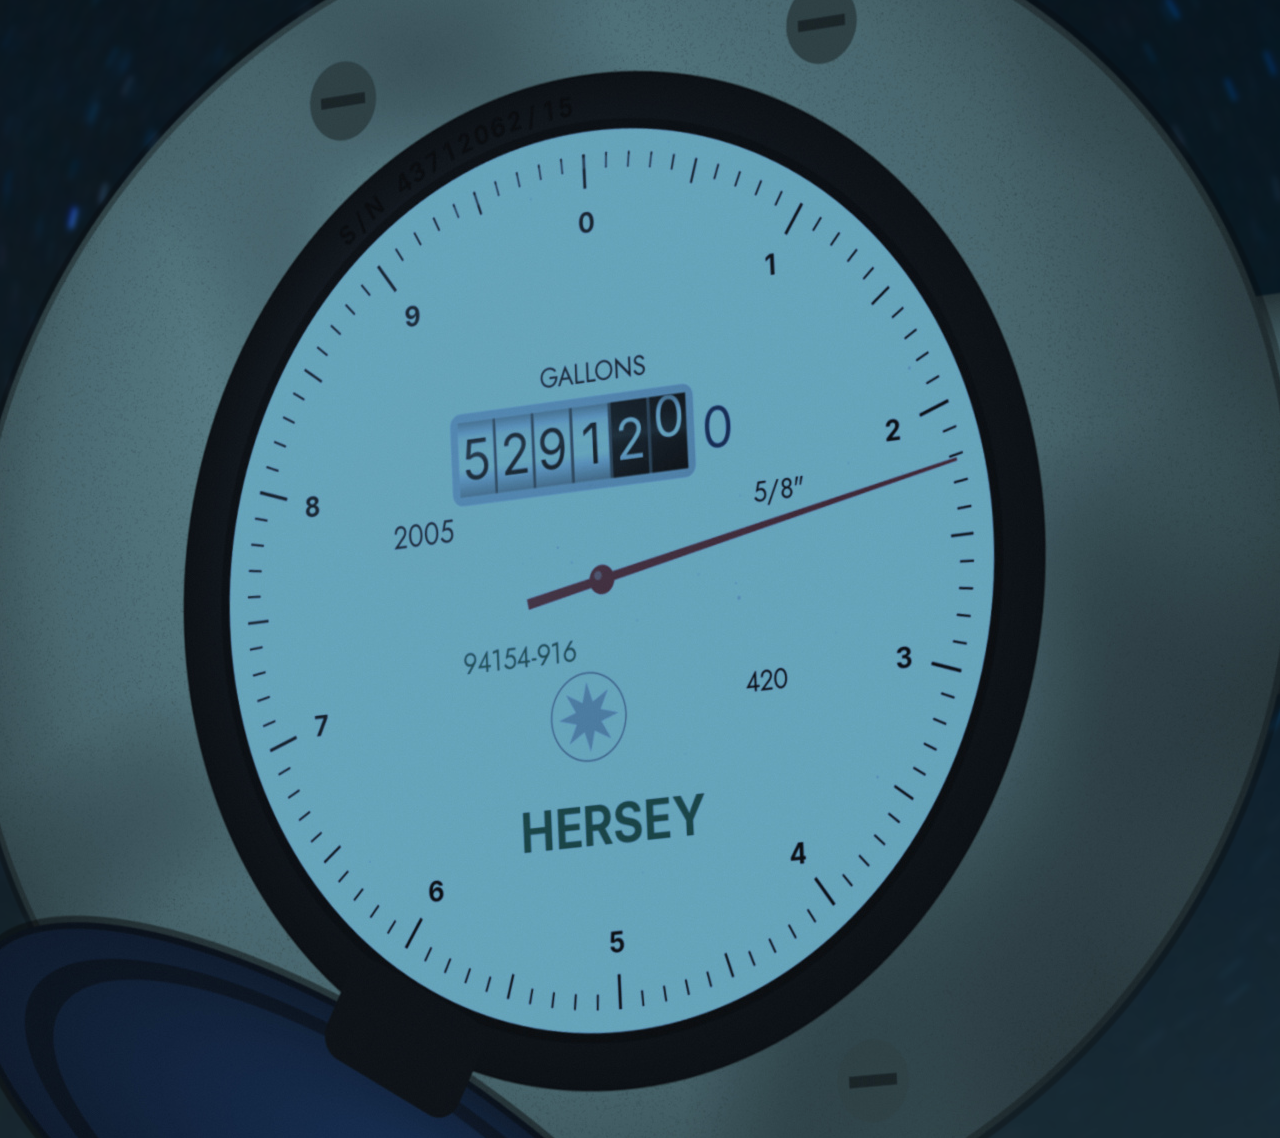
5291202.2; gal
